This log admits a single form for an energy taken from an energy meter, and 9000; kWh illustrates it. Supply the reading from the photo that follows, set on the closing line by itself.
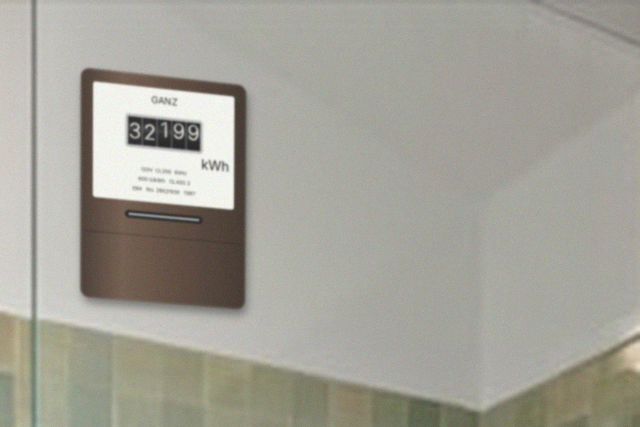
32199; kWh
